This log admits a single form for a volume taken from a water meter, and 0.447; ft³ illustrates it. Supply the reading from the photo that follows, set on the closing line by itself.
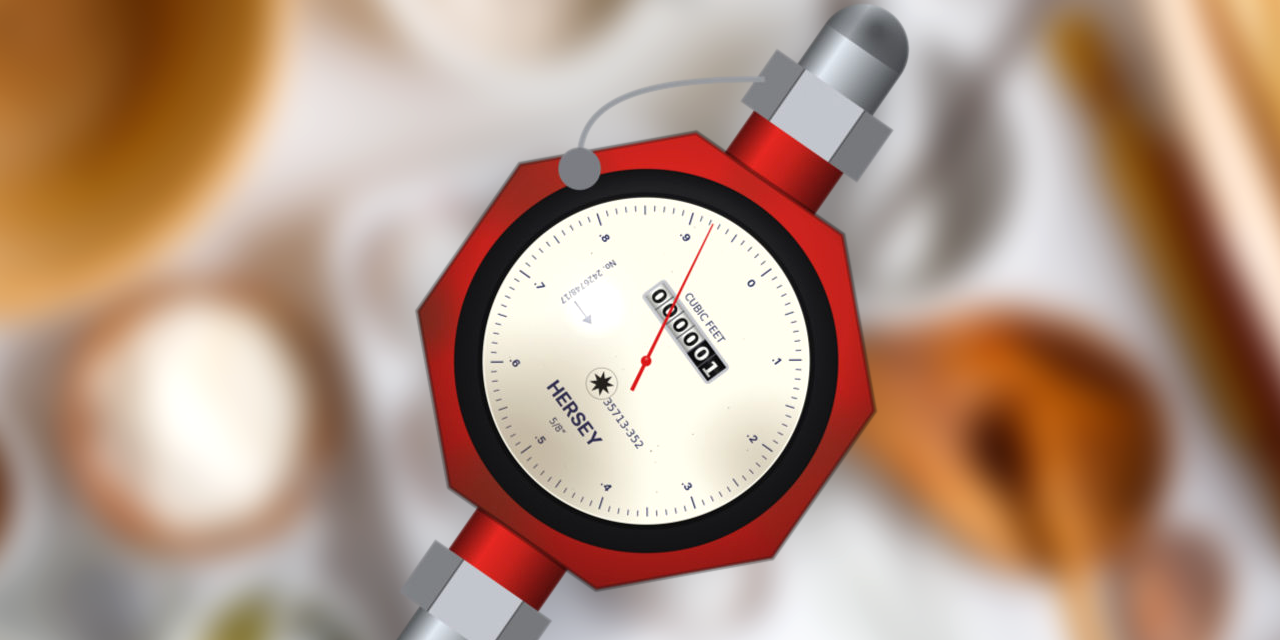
0.92; ft³
